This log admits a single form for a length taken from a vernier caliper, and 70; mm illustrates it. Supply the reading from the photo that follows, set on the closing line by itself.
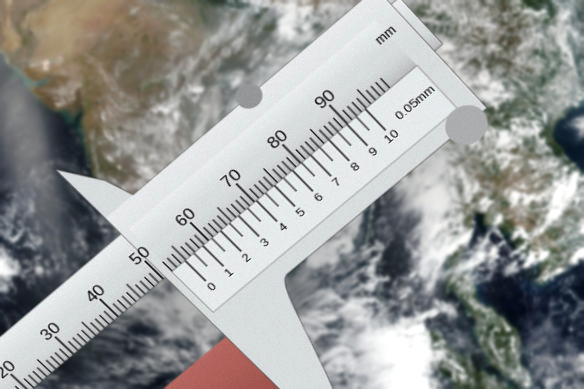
54.8; mm
